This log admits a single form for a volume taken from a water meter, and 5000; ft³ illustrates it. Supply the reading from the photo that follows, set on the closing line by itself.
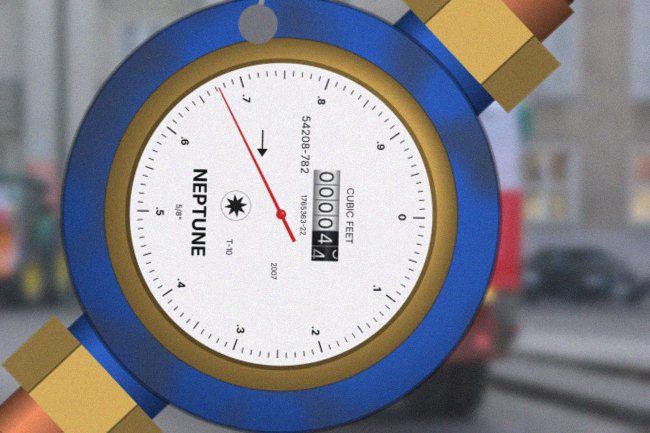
43.67; ft³
